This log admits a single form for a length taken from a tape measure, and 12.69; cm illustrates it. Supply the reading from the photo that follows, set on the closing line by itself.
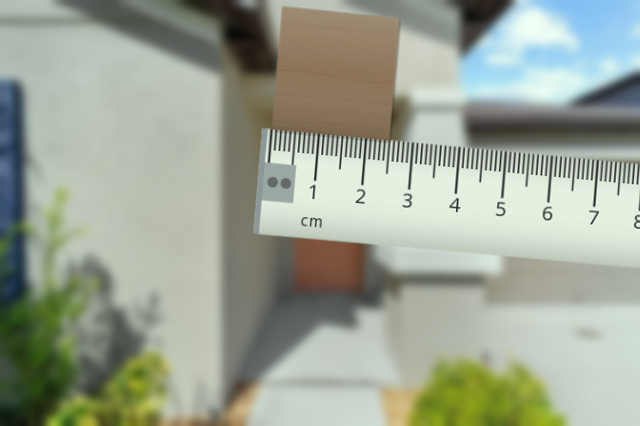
2.5; cm
